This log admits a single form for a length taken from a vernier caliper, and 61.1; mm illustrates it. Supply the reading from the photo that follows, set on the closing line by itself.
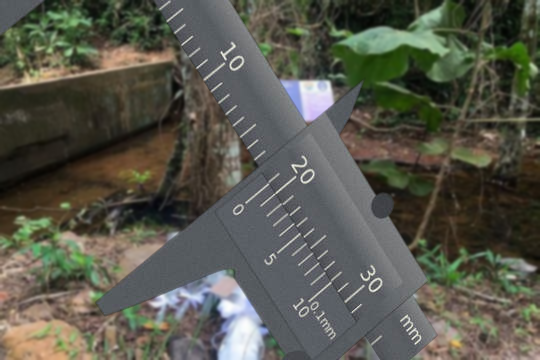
19.1; mm
